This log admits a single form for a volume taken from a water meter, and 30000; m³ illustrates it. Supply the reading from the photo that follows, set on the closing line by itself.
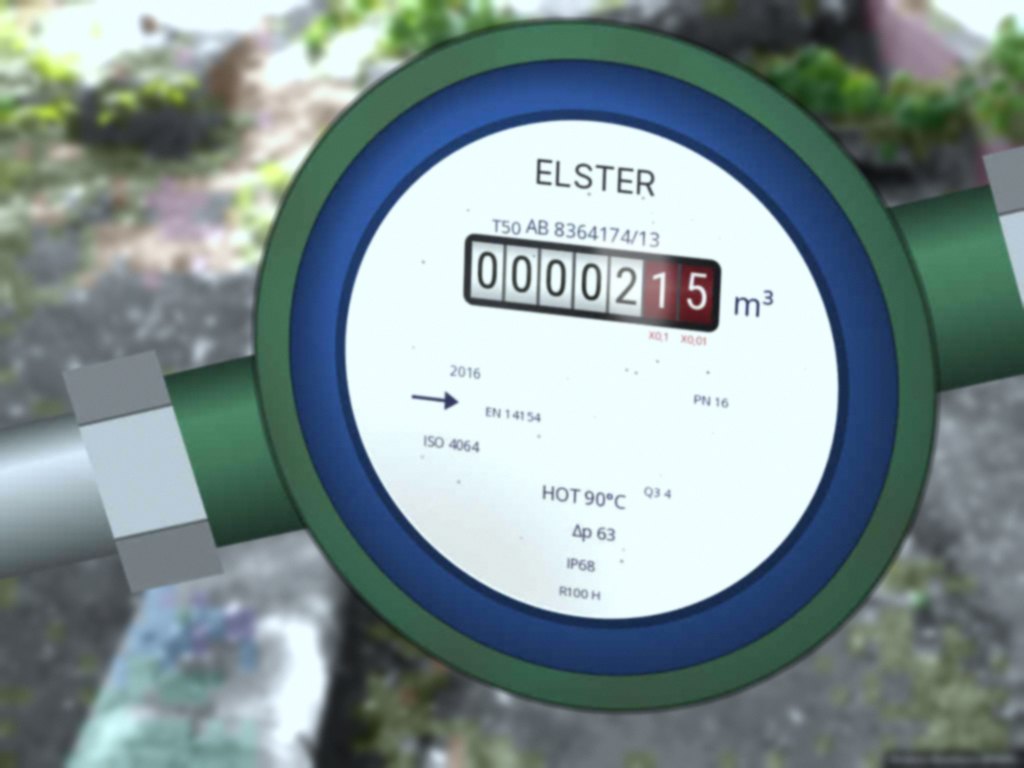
2.15; m³
